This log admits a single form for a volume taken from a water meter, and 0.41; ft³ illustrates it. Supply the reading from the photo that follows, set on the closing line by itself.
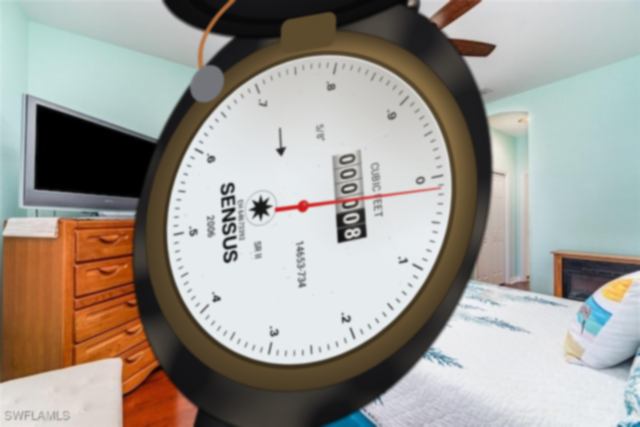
8.01; ft³
